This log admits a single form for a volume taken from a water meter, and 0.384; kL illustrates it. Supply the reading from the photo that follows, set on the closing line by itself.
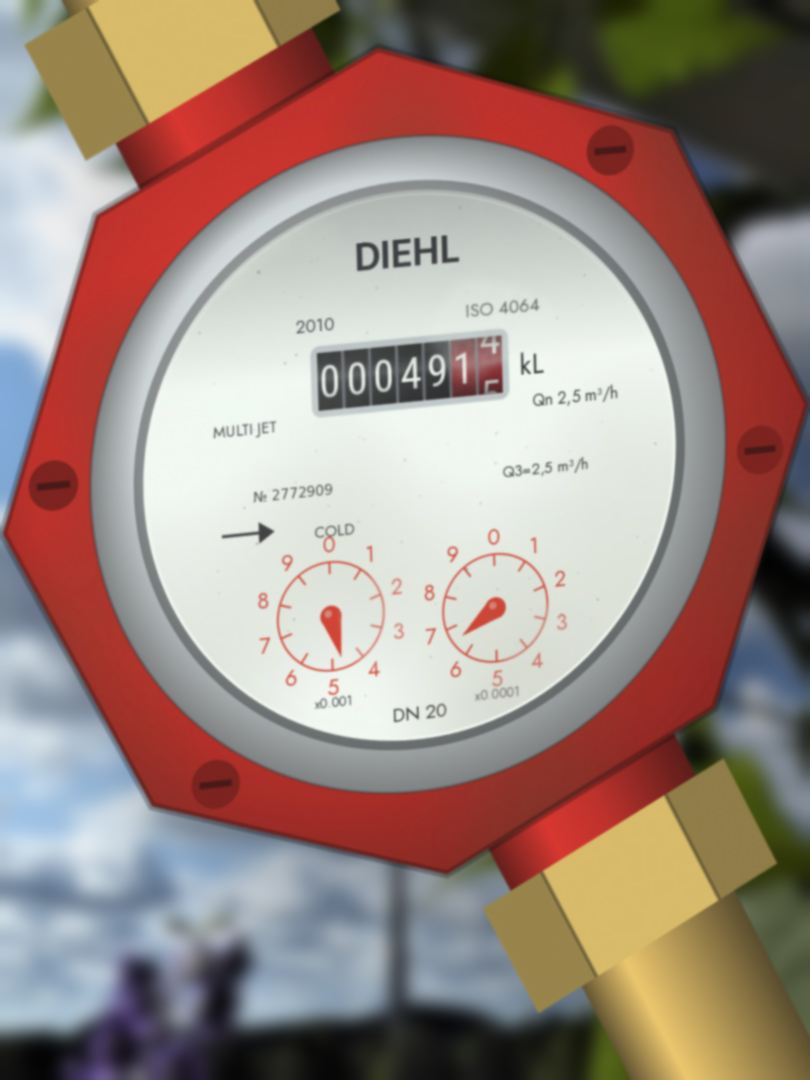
49.1446; kL
